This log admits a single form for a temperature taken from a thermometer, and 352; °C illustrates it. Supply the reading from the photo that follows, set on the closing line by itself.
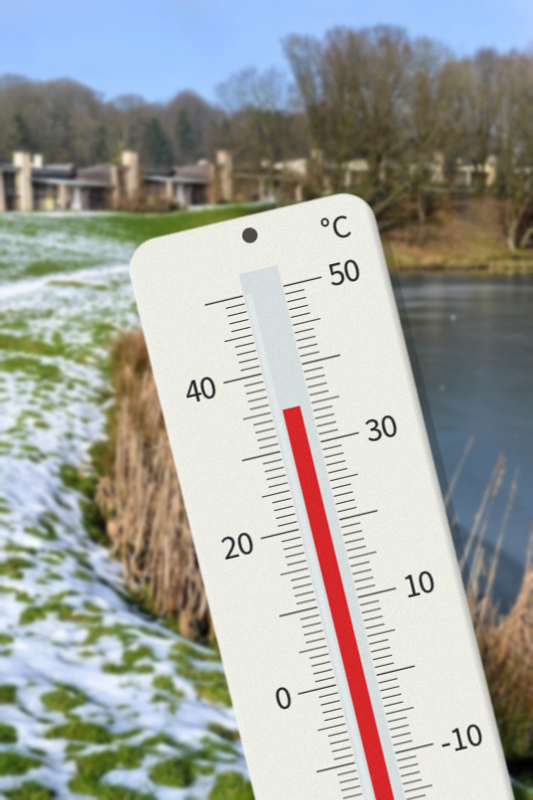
35; °C
